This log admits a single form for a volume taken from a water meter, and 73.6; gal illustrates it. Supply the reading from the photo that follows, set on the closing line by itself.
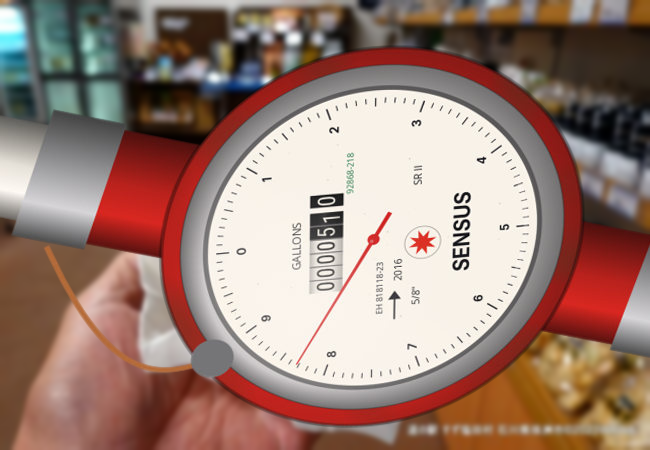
508.3; gal
